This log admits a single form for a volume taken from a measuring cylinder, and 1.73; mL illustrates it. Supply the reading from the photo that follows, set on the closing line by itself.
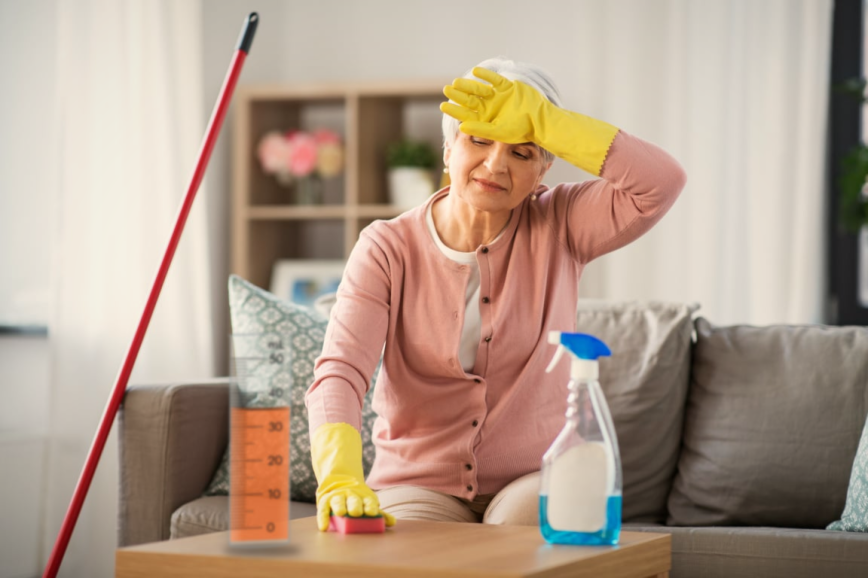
35; mL
